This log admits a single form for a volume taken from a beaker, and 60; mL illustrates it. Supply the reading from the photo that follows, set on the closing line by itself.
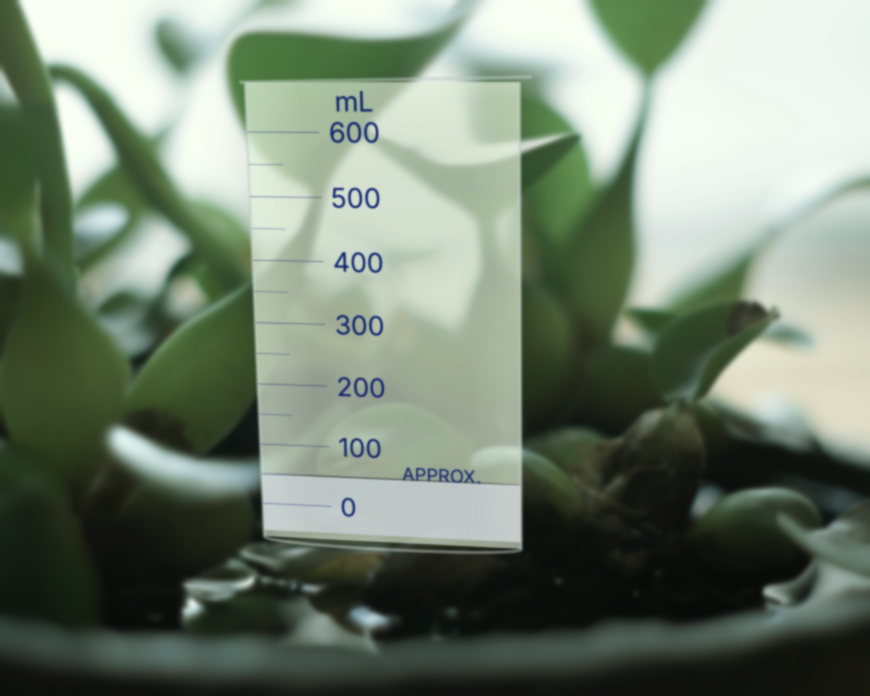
50; mL
